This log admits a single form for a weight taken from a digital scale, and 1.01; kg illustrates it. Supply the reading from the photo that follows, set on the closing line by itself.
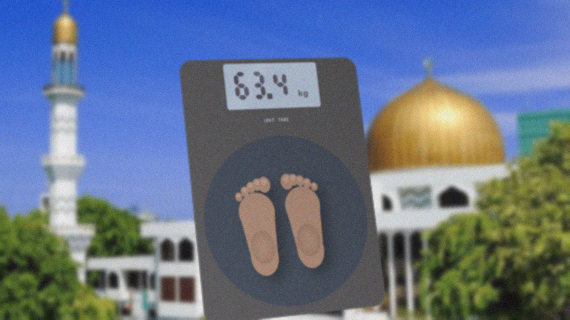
63.4; kg
